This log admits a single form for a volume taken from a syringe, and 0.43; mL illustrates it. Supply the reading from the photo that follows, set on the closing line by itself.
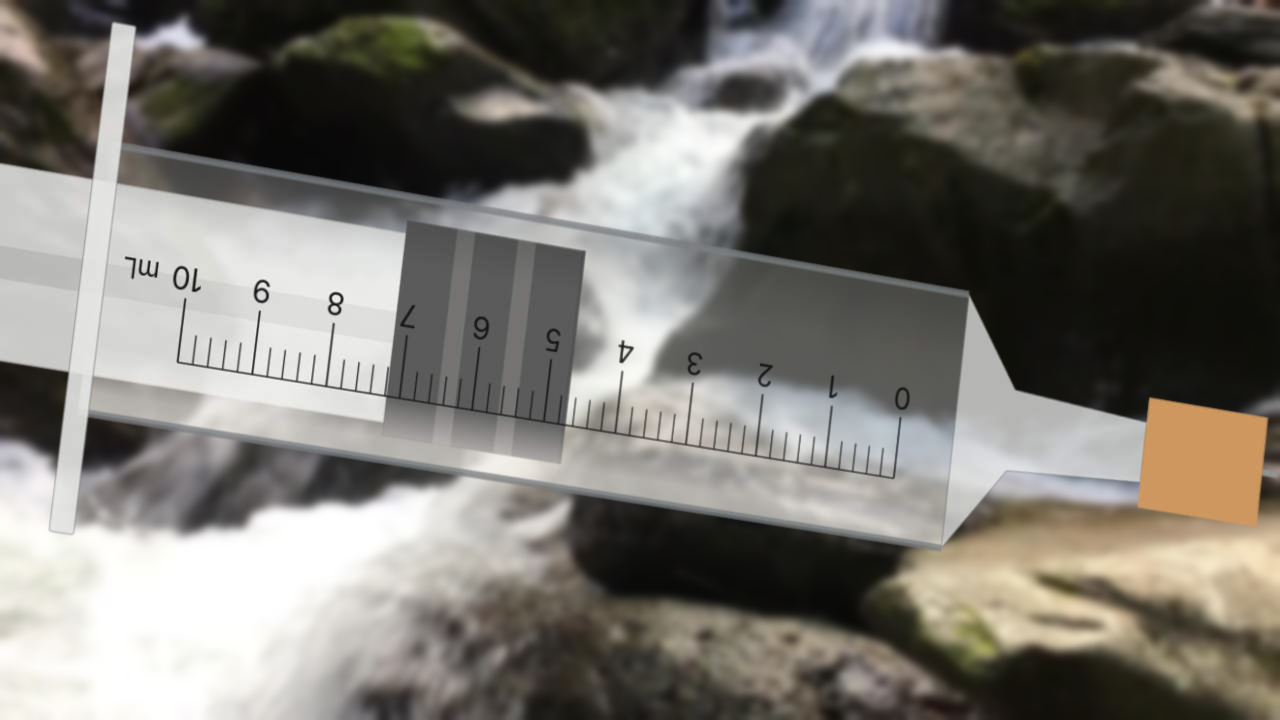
4.7; mL
